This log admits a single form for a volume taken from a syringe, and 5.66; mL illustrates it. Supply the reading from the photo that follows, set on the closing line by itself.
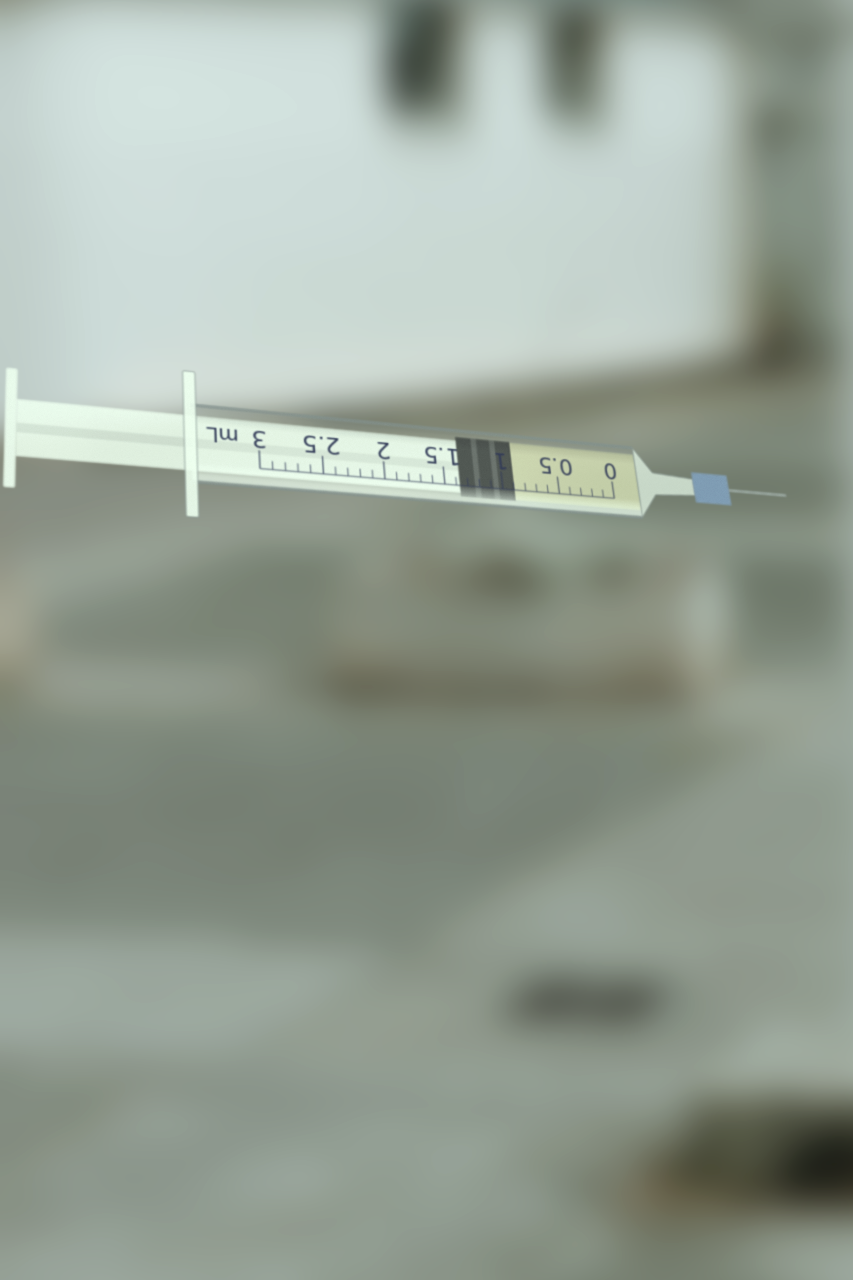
0.9; mL
